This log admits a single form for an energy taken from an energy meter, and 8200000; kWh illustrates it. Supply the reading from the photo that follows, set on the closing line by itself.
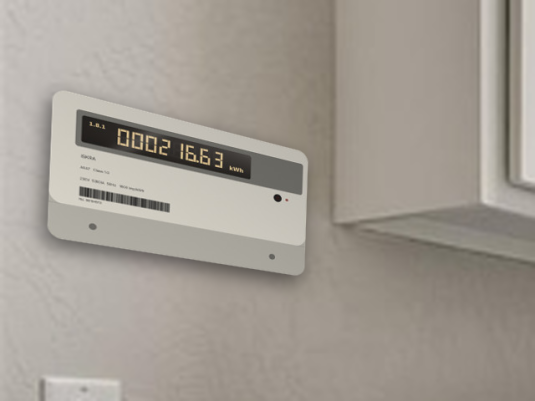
216.63; kWh
